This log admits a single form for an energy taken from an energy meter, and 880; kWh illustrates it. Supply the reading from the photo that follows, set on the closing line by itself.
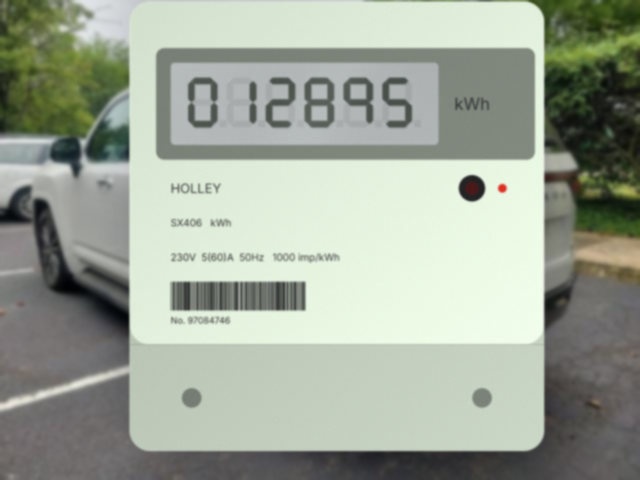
12895; kWh
